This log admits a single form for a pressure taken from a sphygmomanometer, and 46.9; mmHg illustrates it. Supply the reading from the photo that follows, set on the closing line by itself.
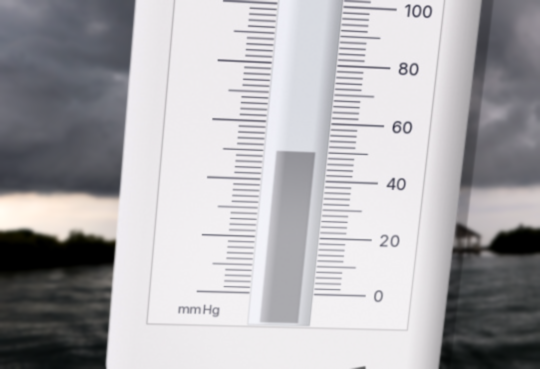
50; mmHg
